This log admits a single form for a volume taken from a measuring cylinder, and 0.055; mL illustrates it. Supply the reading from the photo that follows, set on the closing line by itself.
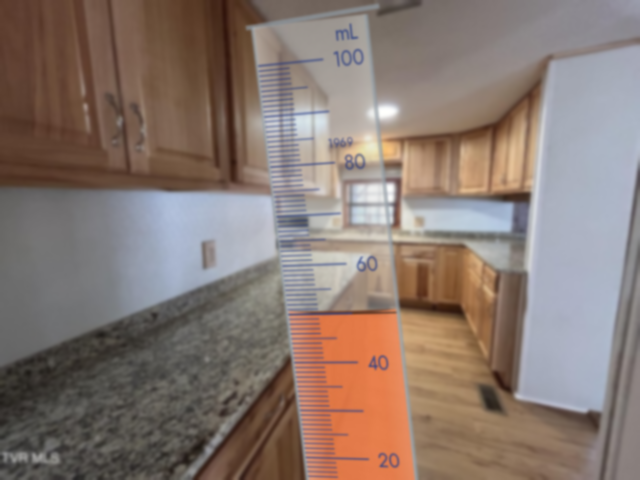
50; mL
